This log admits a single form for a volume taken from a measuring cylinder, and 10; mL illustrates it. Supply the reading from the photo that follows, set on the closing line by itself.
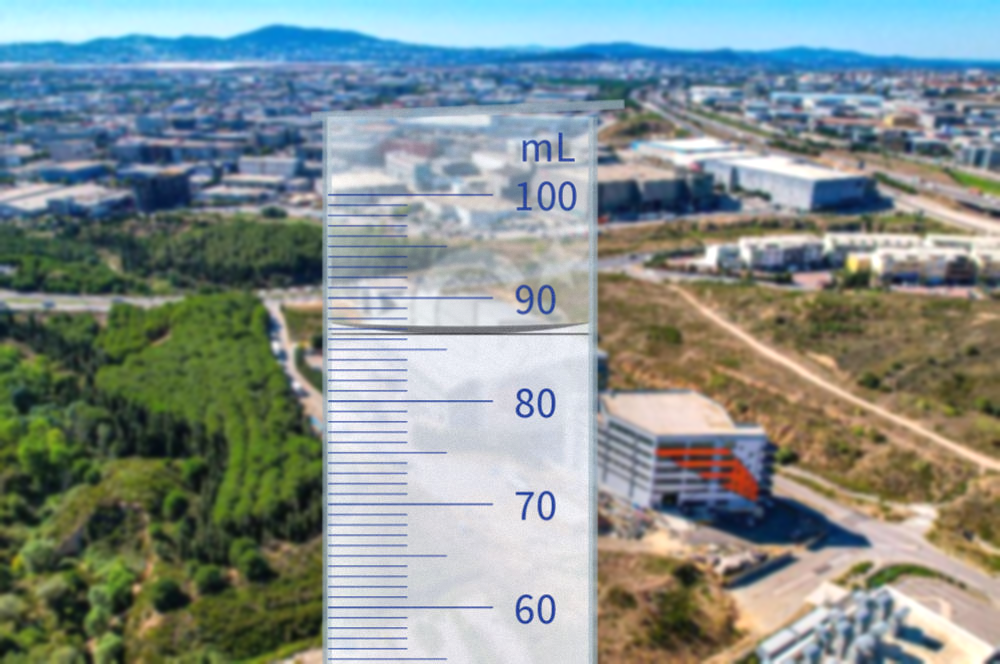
86.5; mL
